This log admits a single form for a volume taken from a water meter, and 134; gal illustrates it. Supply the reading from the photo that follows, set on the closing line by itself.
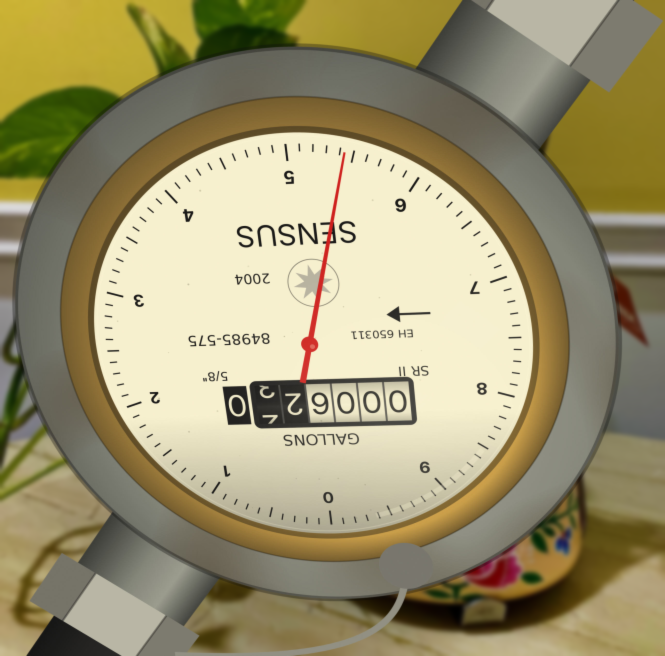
6225.4; gal
